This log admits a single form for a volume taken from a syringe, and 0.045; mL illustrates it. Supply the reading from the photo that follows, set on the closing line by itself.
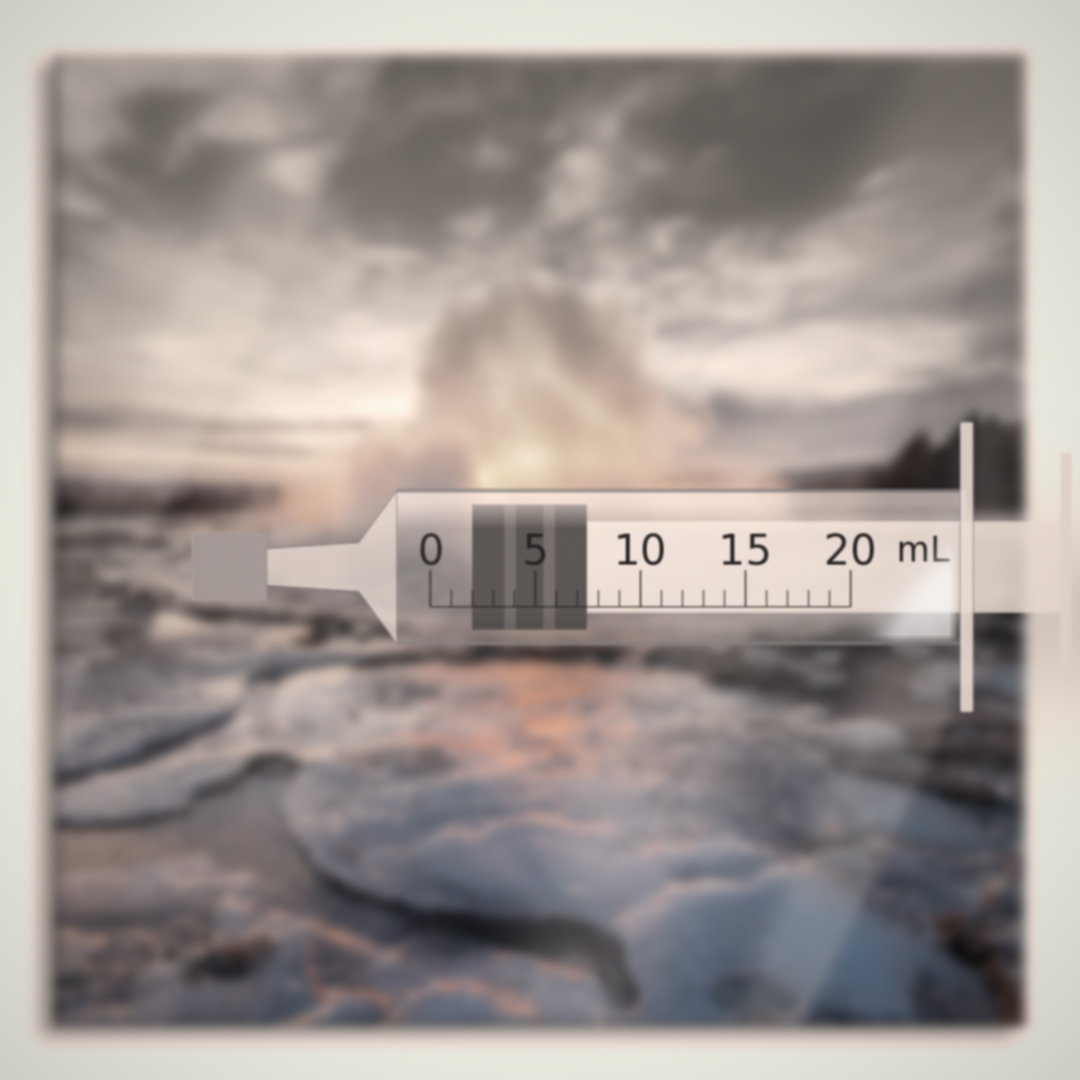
2; mL
